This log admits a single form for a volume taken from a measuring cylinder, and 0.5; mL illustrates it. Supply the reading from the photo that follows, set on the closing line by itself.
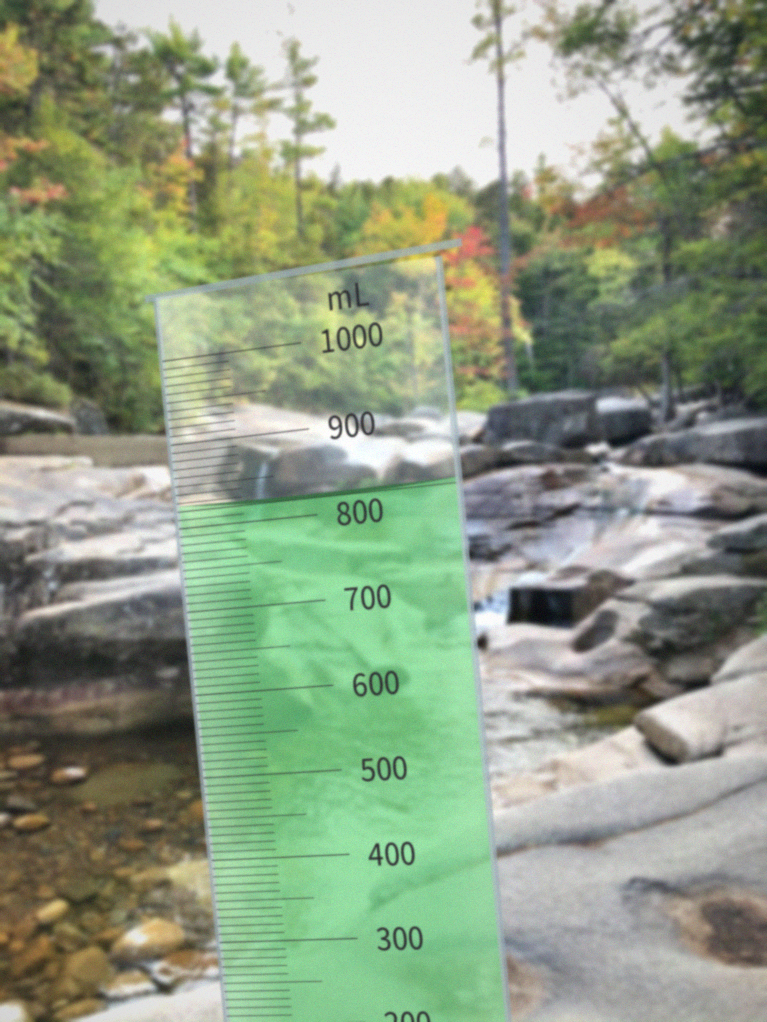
820; mL
